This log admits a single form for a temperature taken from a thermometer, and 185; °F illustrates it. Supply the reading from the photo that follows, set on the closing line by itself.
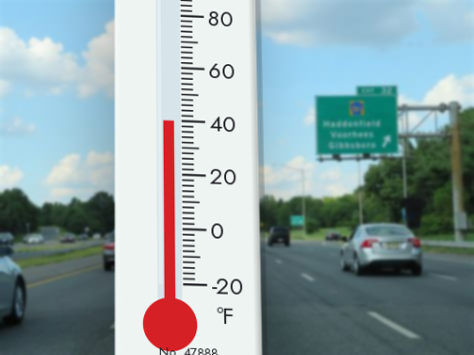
40; °F
